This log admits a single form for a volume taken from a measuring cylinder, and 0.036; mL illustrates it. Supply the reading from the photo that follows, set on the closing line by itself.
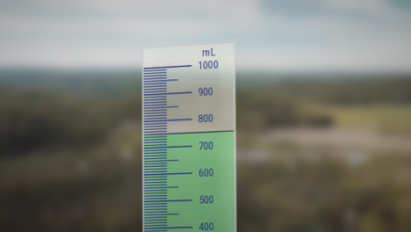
750; mL
